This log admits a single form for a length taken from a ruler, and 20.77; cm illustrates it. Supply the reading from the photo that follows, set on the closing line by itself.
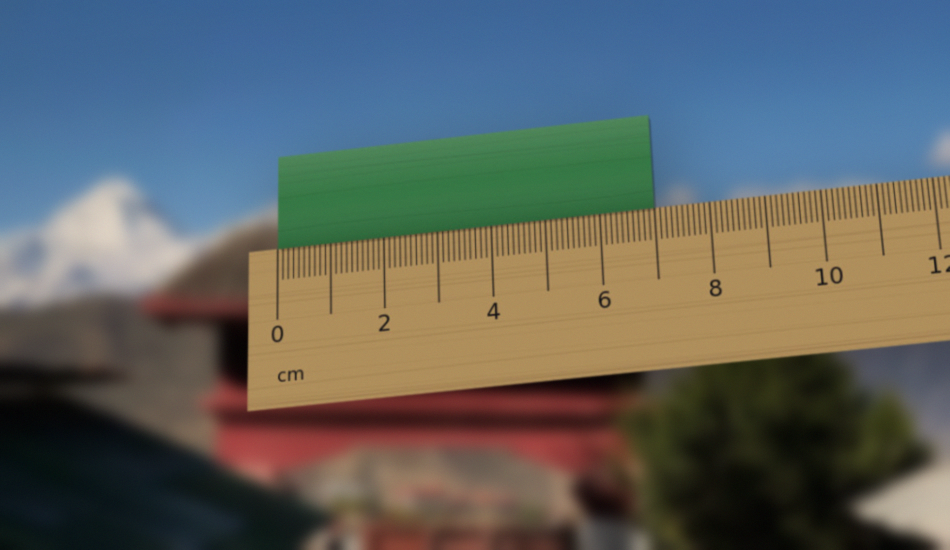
7; cm
